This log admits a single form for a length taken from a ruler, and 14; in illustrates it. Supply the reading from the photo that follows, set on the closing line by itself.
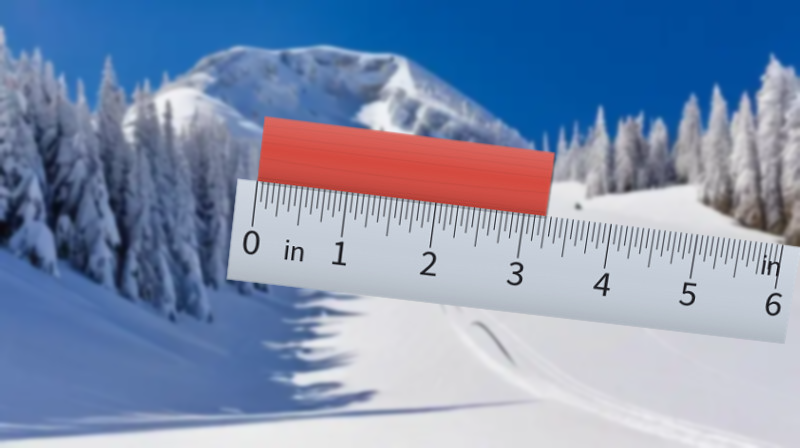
3.25; in
